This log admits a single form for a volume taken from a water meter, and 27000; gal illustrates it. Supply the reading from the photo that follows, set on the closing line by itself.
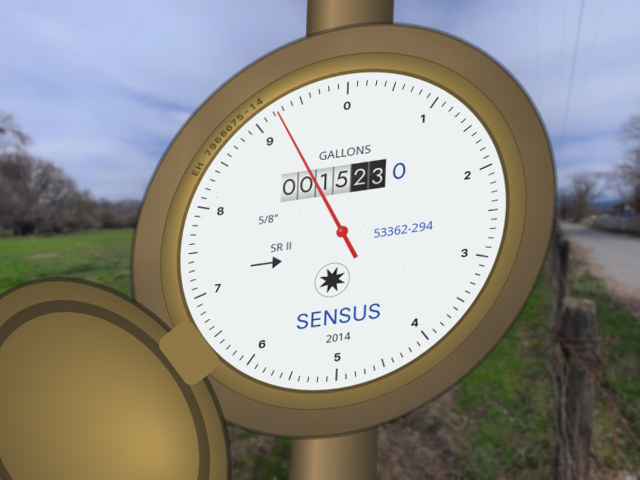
15229.2; gal
